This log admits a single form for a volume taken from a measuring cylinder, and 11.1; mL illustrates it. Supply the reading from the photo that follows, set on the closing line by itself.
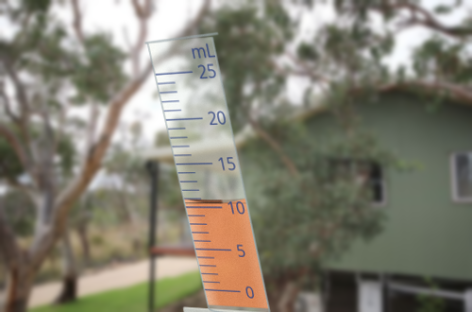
10.5; mL
